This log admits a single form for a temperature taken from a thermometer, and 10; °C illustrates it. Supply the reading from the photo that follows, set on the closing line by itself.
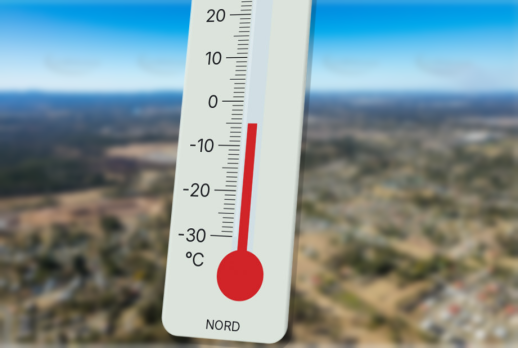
-5; °C
